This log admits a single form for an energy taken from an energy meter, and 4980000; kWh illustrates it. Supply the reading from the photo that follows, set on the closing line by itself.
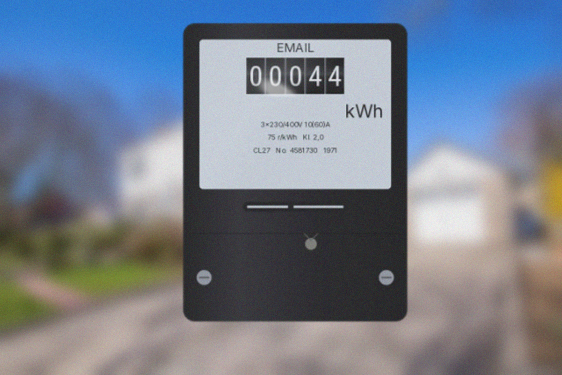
44; kWh
